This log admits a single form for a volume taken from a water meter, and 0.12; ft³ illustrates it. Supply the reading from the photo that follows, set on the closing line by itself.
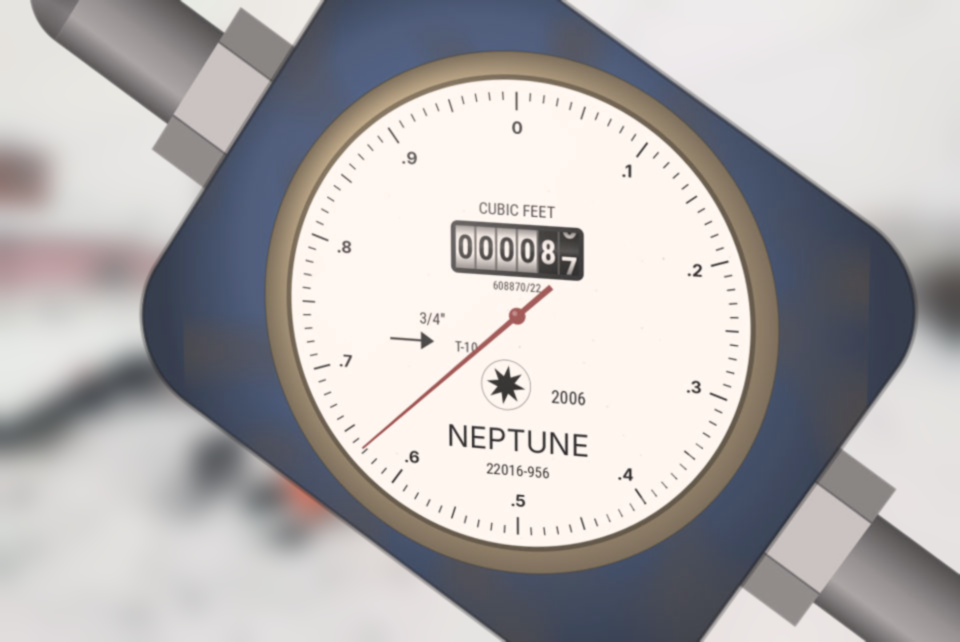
86.63; ft³
